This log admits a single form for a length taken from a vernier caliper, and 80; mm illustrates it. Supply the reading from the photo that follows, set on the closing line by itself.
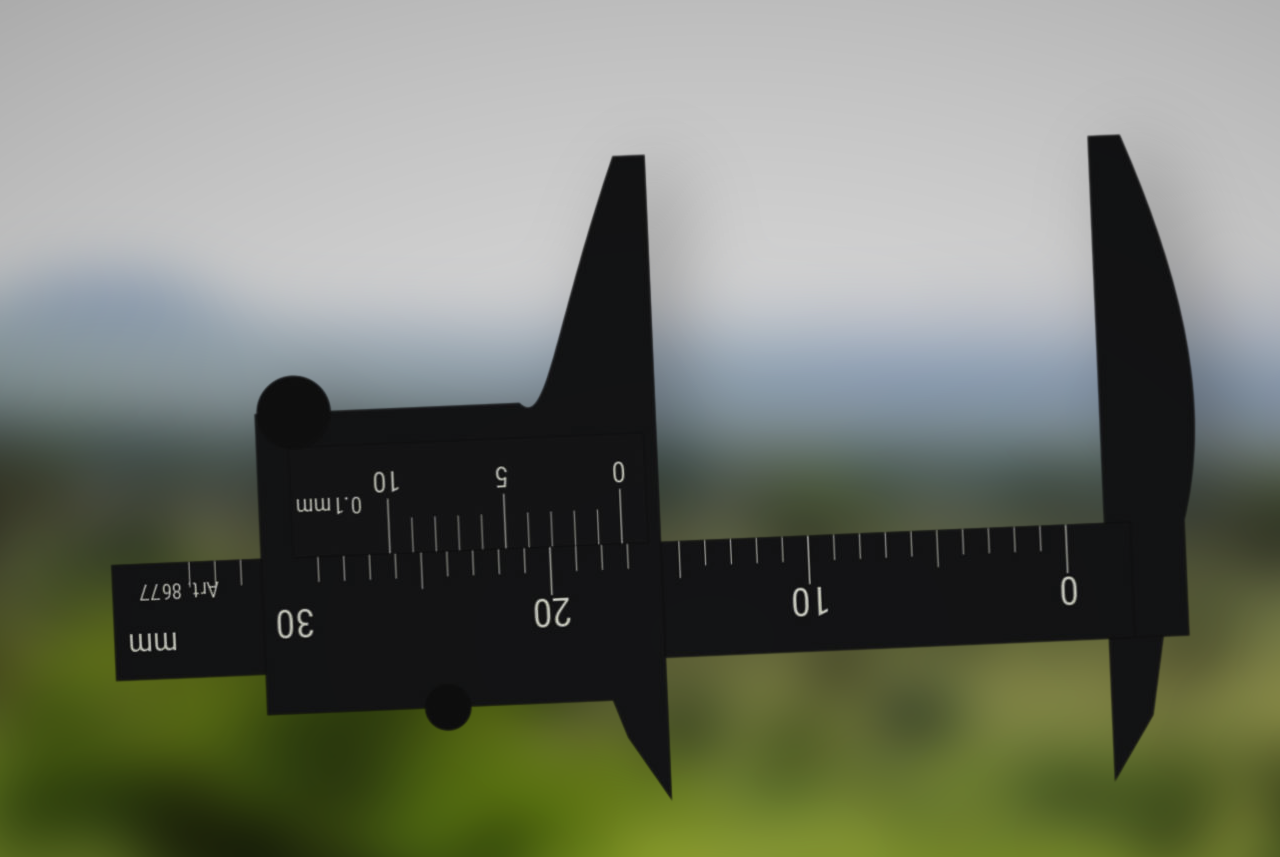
17.2; mm
